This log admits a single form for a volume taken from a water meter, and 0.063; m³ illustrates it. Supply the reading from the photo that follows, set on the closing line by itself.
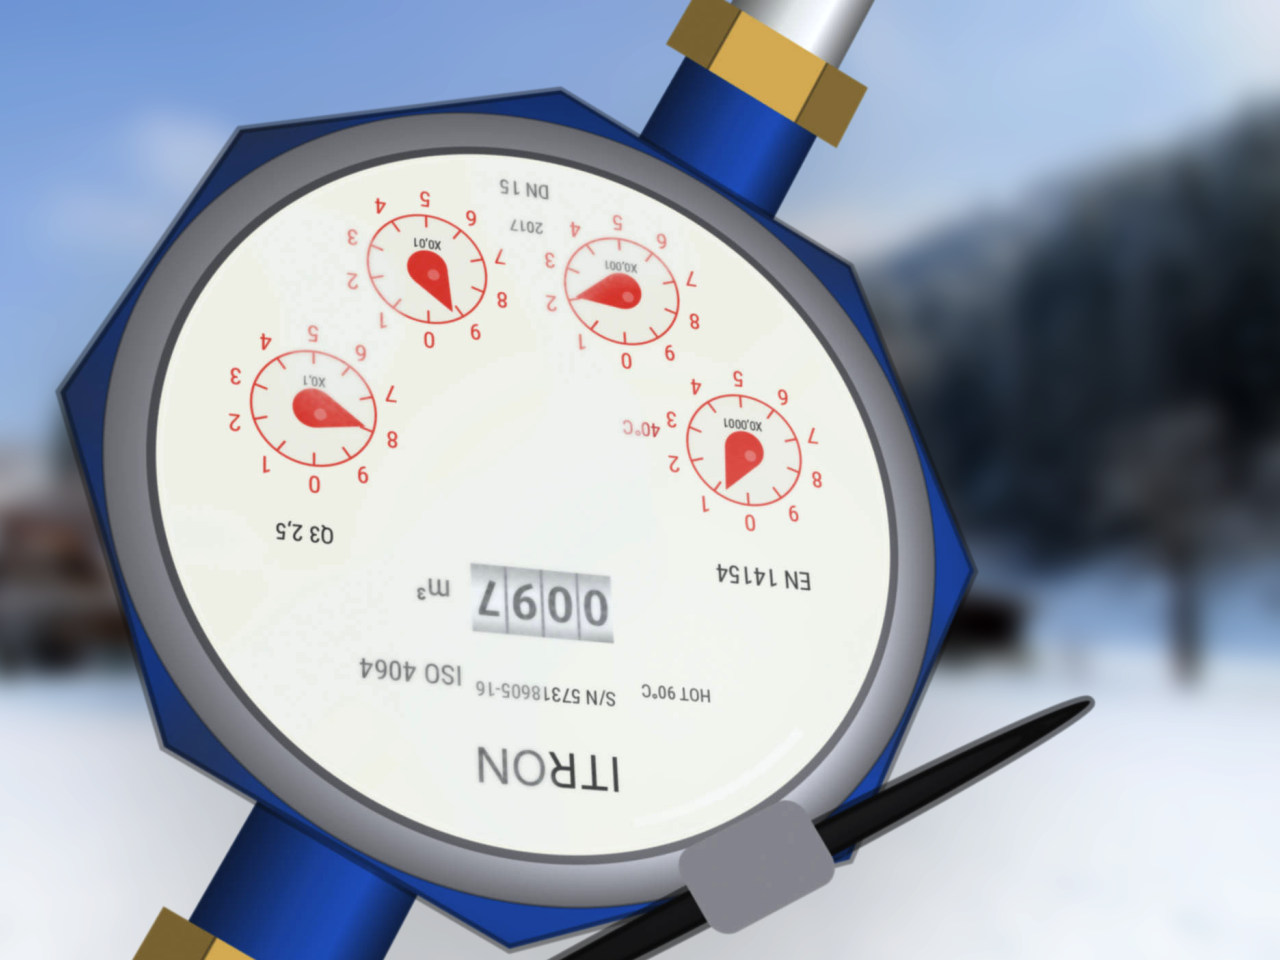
97.7920; m³
